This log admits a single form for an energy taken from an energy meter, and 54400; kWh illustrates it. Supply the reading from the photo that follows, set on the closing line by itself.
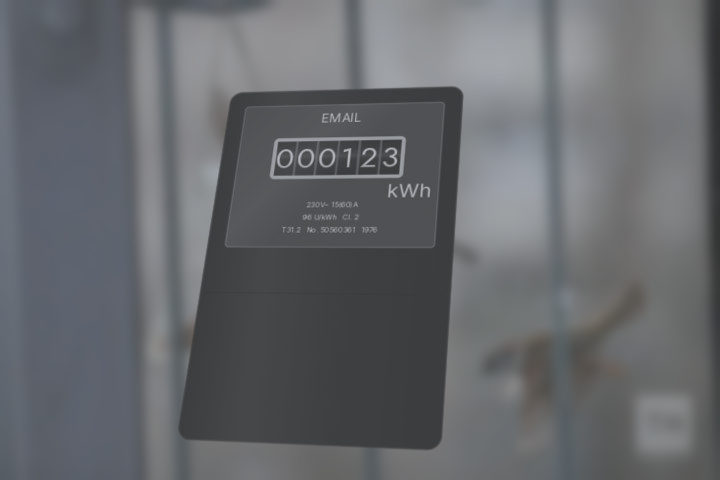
123; kWh
